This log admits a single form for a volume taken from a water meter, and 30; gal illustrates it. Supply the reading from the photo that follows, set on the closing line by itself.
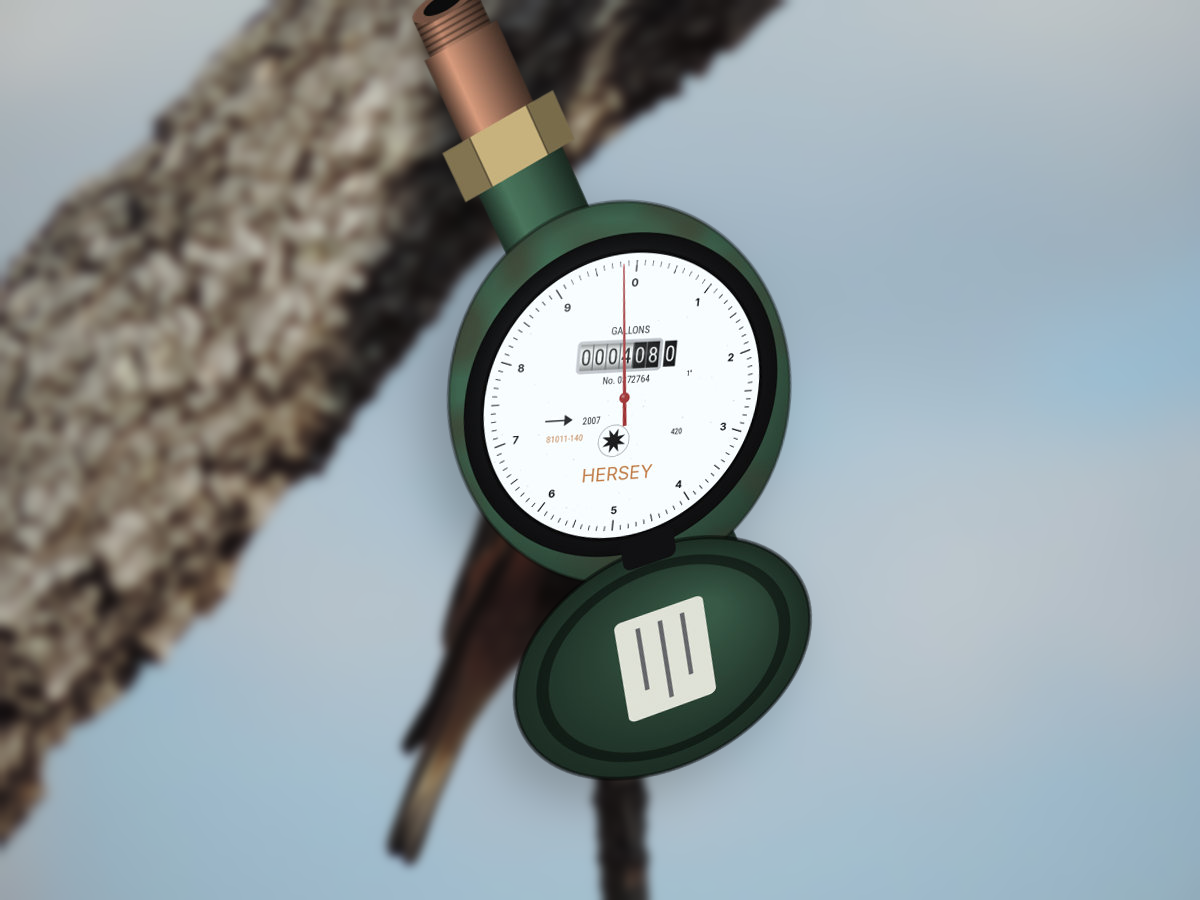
4079.8; gal
